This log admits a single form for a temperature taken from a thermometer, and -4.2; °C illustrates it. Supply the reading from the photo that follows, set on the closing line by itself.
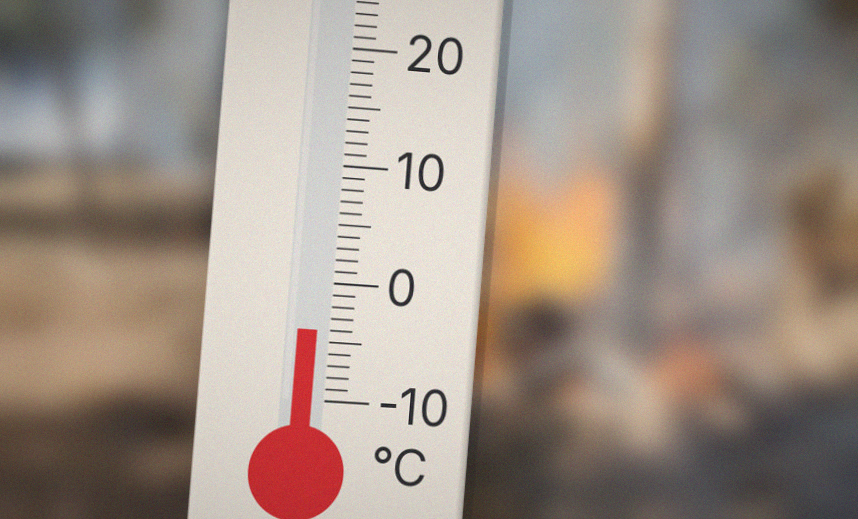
-4; °C
